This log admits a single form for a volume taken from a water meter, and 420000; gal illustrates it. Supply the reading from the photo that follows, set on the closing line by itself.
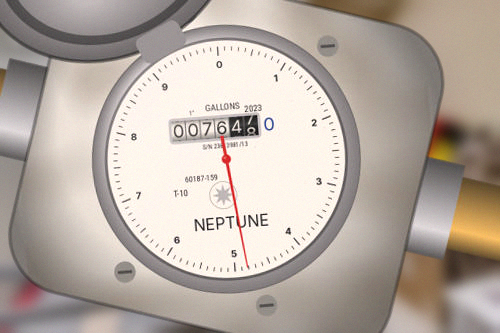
76474.8; gal
